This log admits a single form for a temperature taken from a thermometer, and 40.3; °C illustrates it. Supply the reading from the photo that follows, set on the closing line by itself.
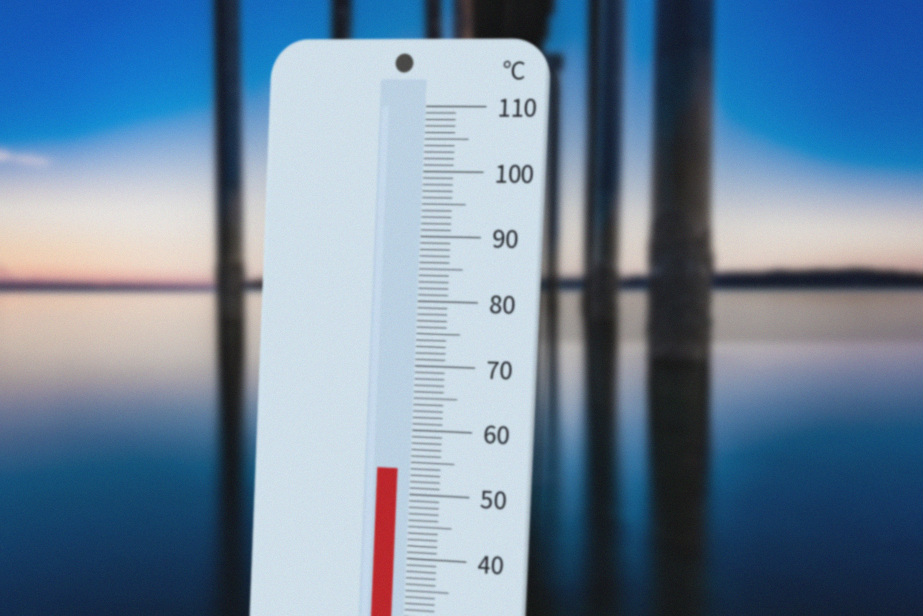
54; °C
